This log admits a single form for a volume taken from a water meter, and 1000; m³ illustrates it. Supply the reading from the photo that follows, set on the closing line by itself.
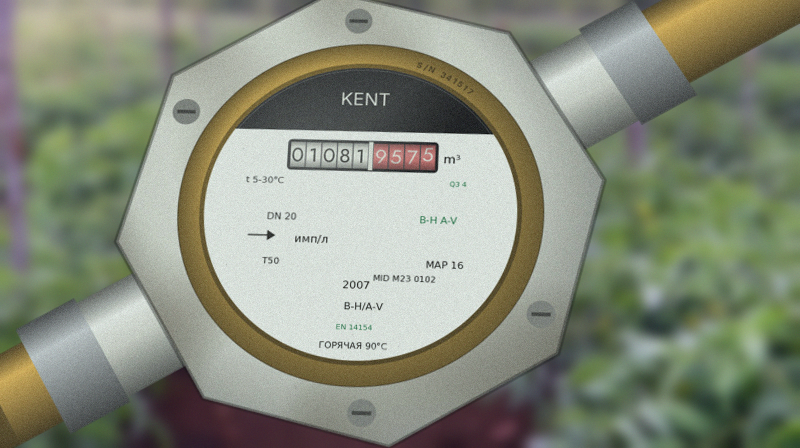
1081.9575; m³
